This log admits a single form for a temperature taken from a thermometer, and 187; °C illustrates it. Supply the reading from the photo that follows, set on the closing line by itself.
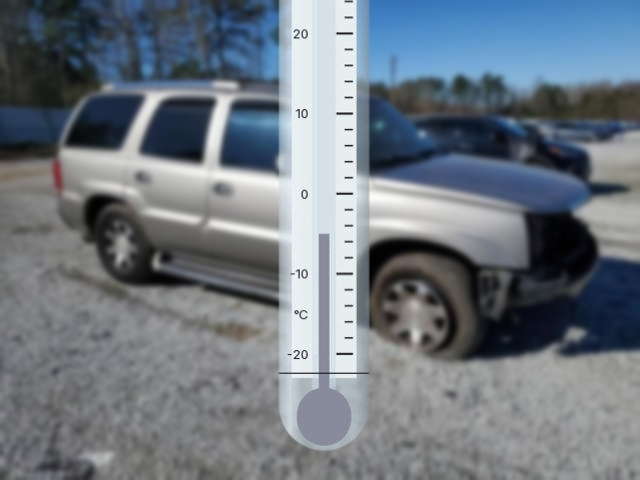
-5; °C
